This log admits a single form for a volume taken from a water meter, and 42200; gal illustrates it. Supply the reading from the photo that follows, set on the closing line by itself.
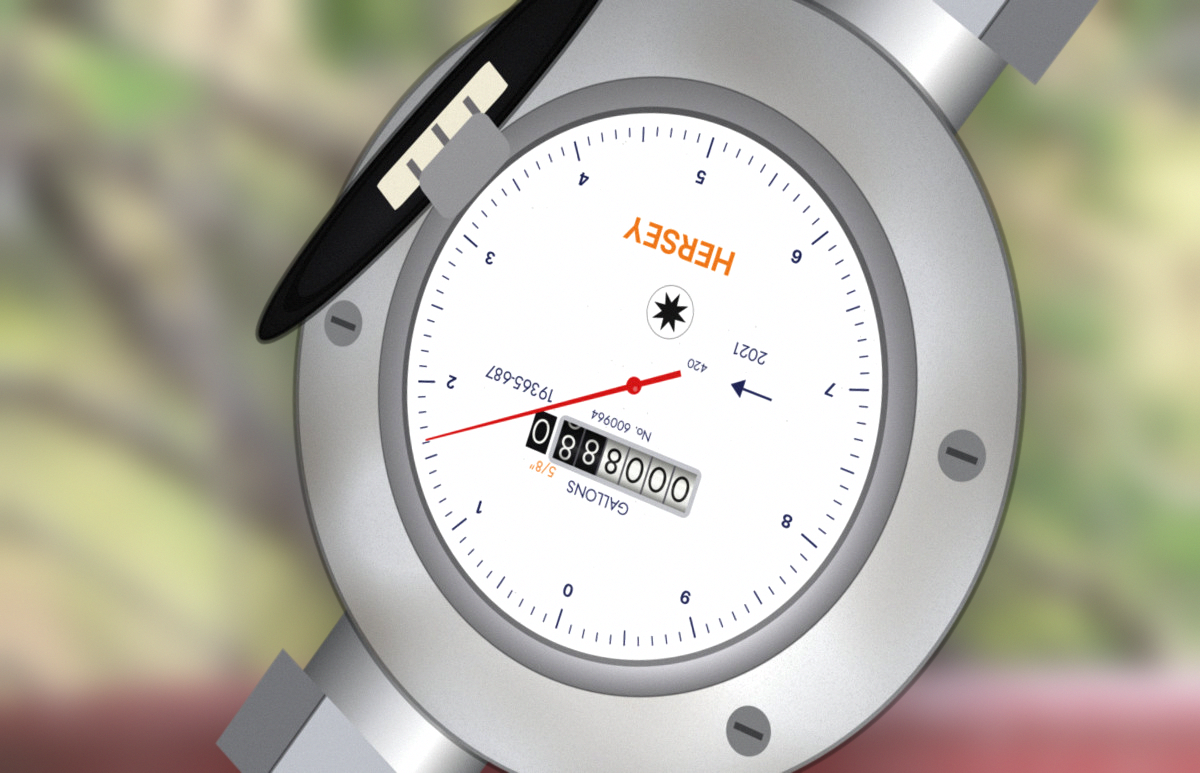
8881.6; gal
